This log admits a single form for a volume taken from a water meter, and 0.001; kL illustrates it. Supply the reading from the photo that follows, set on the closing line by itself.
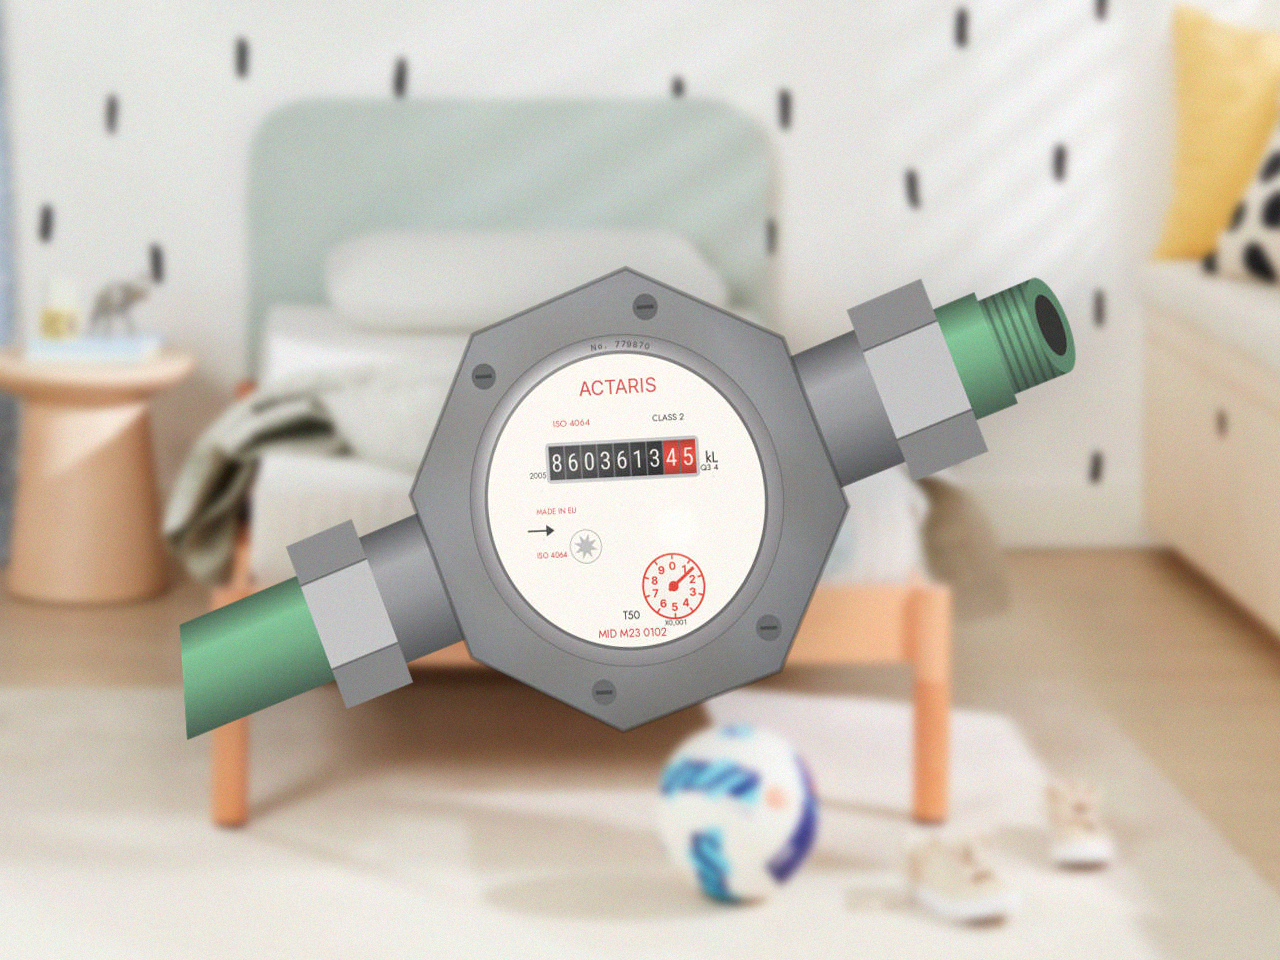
8603613.451; kL
